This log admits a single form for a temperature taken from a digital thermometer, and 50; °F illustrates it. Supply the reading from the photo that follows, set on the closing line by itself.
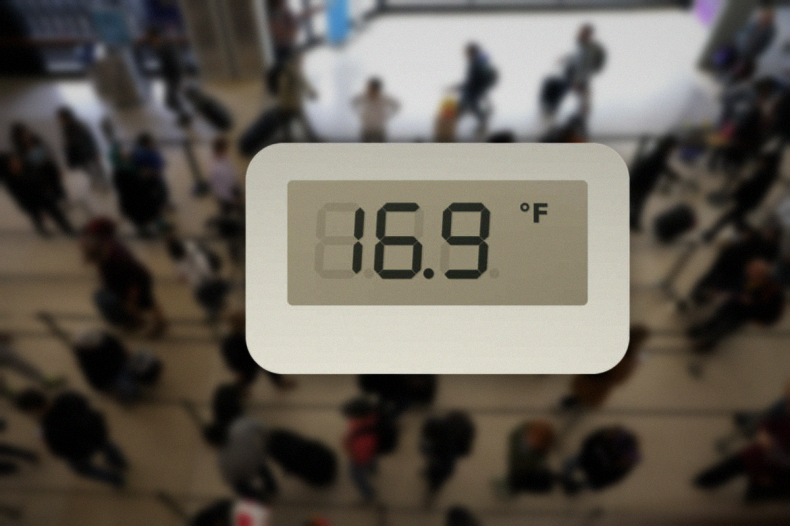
16.9; °F
